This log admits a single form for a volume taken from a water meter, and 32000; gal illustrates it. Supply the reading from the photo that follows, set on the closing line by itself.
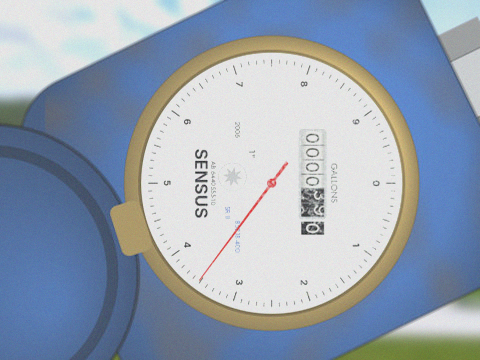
393.5; gal
